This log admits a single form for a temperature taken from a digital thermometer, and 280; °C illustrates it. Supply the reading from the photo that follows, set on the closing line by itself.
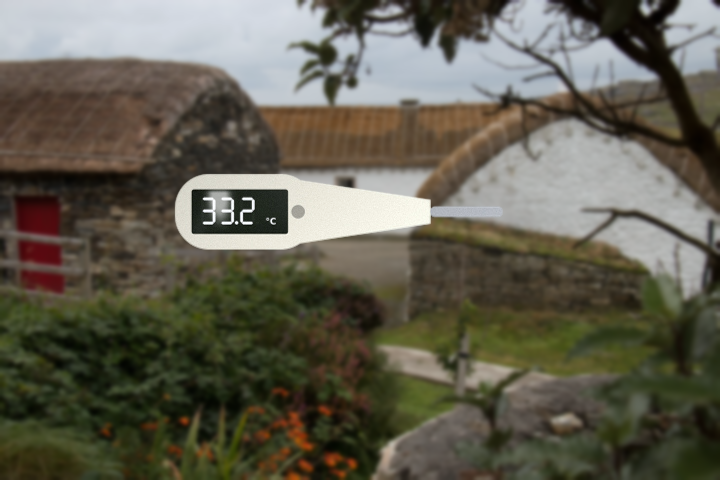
33.2; °C
